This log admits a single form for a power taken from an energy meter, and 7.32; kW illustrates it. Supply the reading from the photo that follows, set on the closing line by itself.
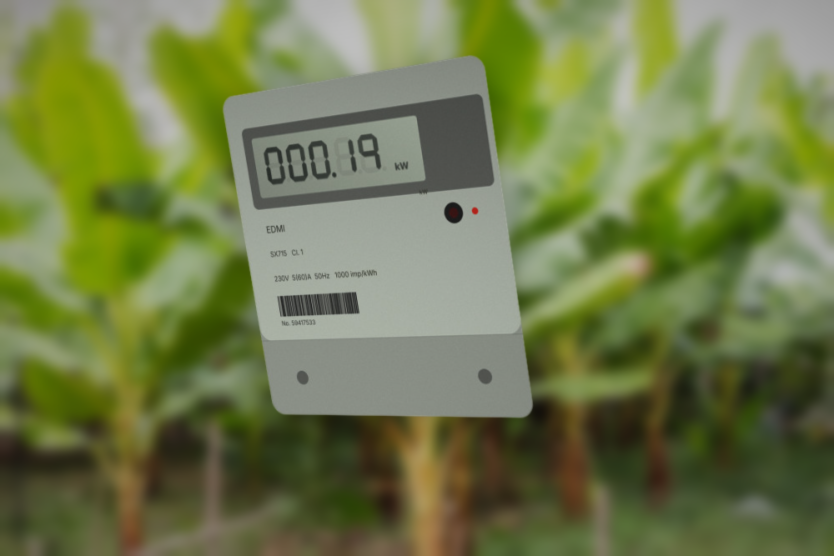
0.19; kW
